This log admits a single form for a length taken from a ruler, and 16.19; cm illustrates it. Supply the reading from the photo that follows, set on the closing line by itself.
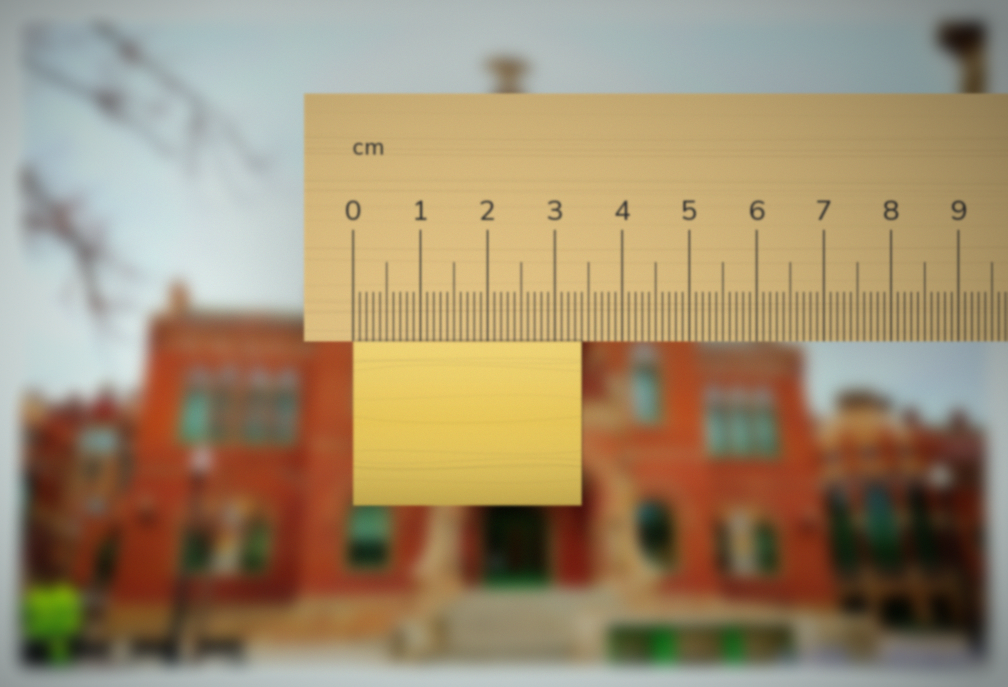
3.4; cm
